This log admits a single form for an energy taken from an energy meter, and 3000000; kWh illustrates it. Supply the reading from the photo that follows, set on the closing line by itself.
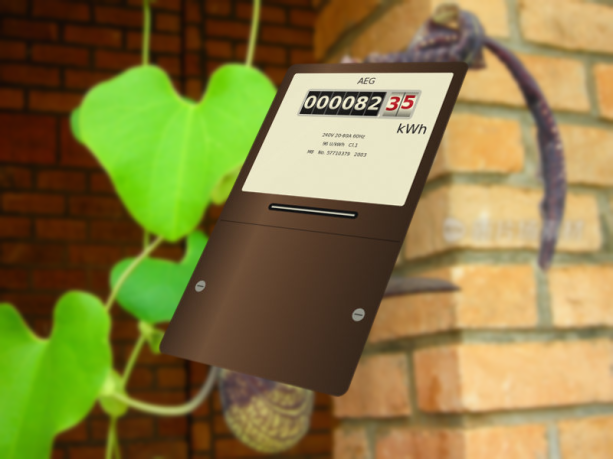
82.35; kWh
